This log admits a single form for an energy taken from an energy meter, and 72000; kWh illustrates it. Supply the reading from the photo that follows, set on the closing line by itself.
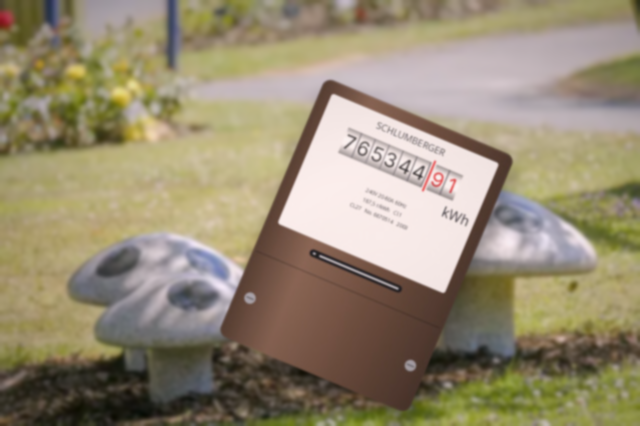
765344.91; kWh
